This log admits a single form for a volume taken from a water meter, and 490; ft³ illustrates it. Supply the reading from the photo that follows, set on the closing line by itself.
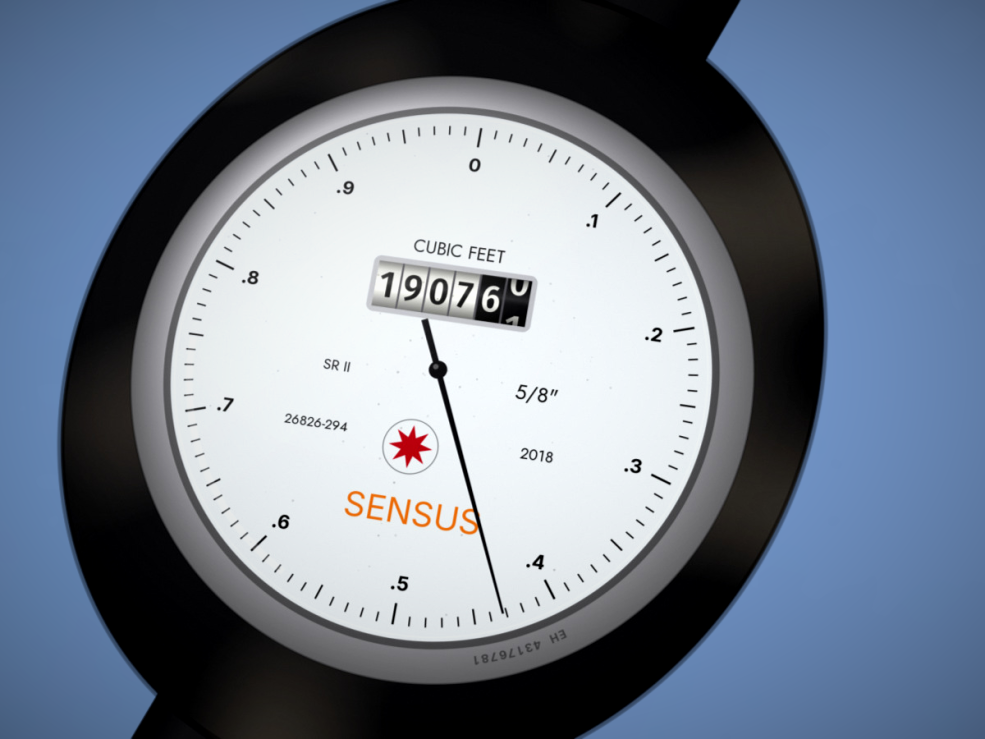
190760.43; ft³
